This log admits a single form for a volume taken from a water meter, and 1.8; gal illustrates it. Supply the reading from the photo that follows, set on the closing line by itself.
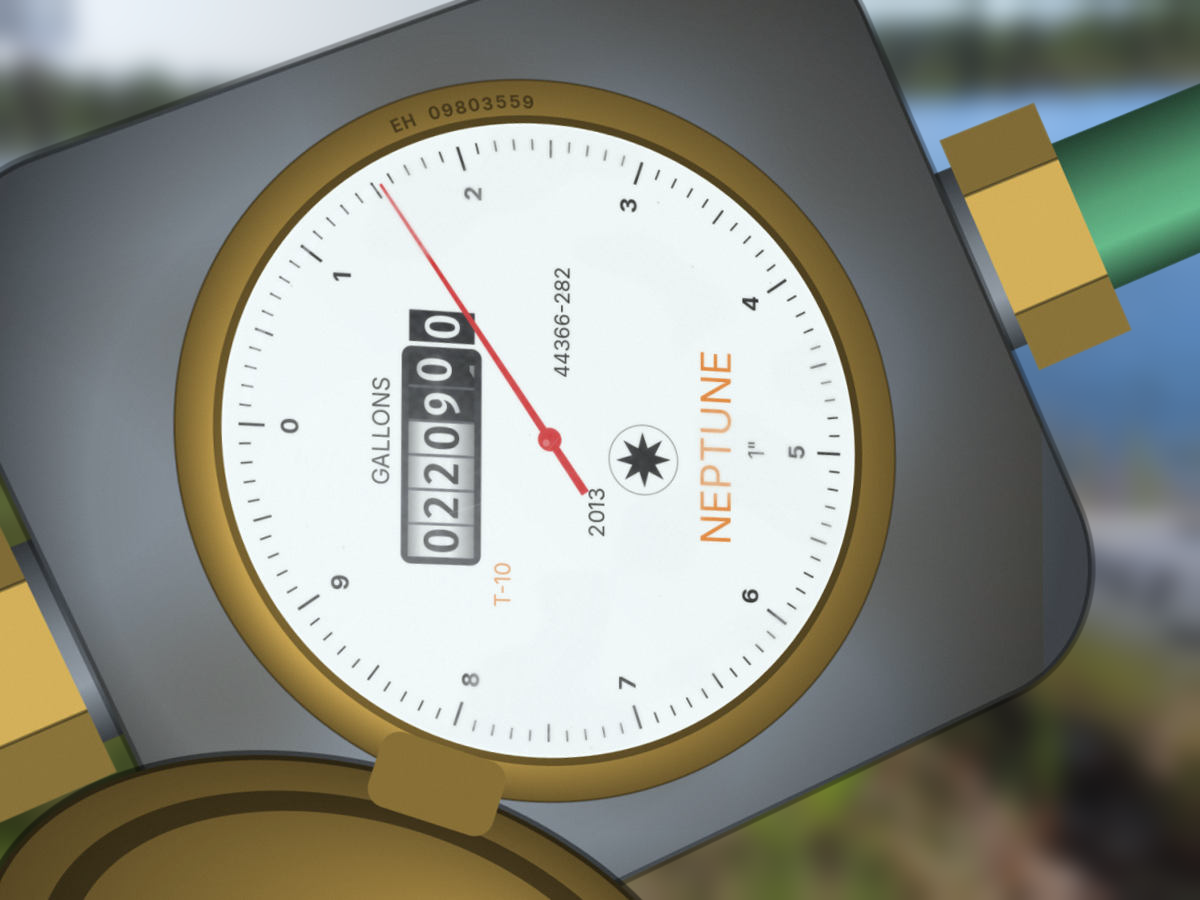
220901.5; gal
